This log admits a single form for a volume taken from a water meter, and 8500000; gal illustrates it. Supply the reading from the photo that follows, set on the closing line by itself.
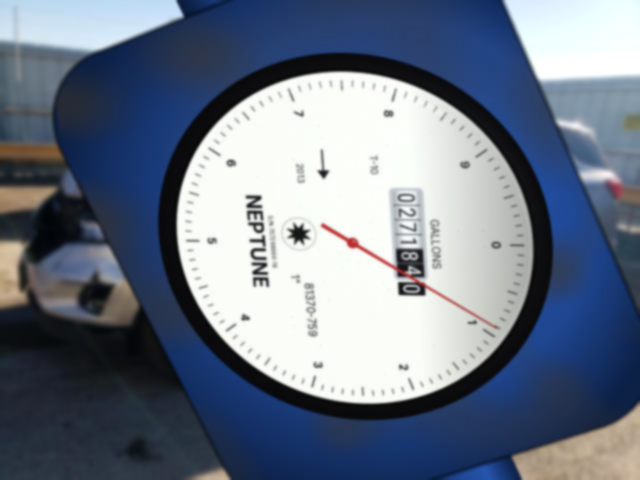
271840.9; gal
